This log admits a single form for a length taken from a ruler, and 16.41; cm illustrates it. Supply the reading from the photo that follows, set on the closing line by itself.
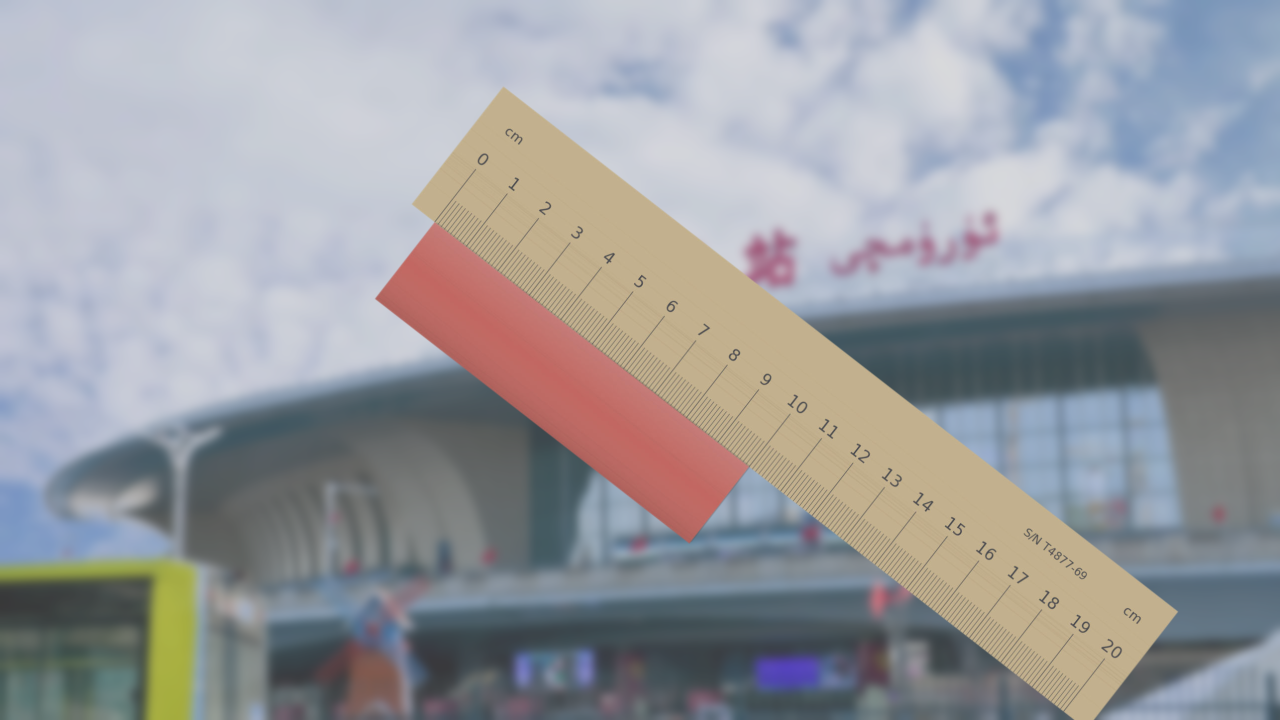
10; cm
